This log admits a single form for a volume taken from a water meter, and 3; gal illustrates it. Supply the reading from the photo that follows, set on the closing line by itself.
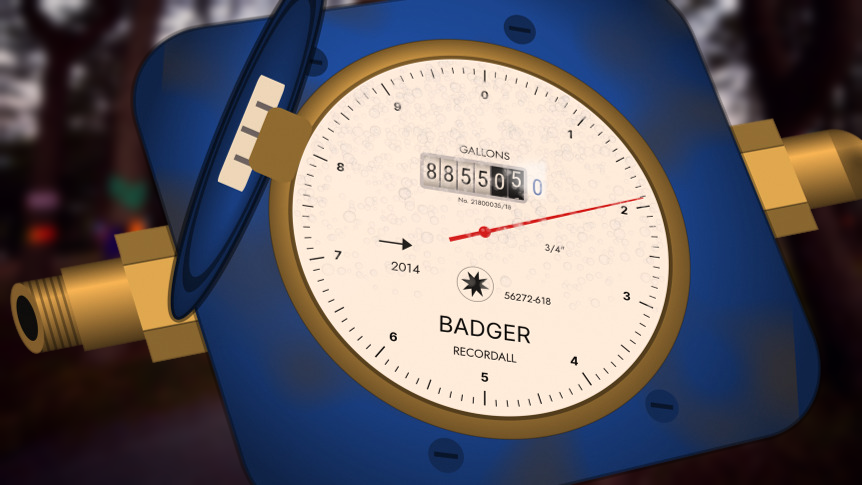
8855051.9; gal
